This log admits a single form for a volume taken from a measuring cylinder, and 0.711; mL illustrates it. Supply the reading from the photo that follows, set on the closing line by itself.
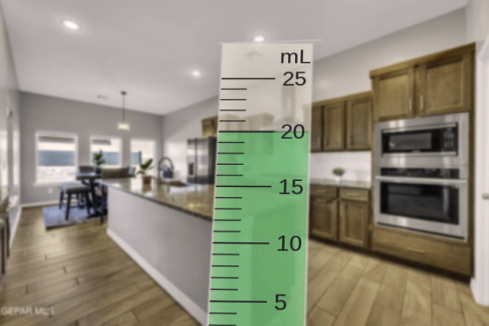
20; mL
